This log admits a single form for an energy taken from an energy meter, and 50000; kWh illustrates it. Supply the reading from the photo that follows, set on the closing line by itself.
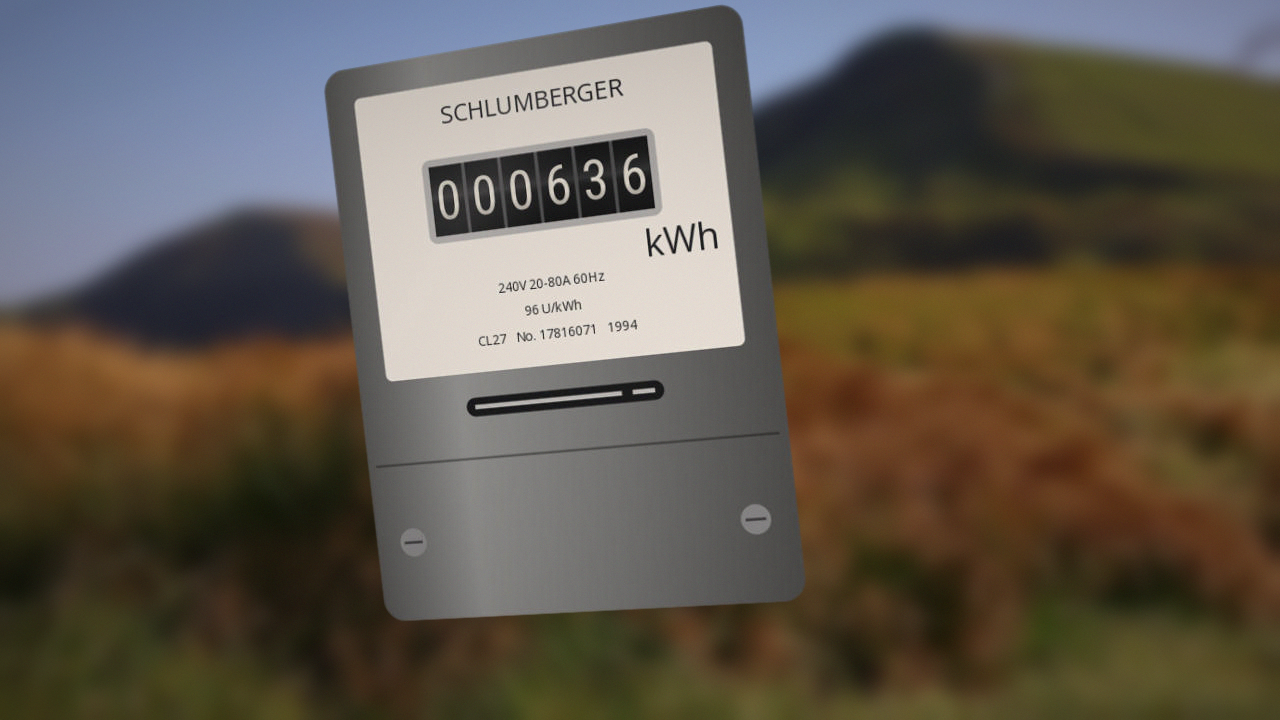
636; kWh
